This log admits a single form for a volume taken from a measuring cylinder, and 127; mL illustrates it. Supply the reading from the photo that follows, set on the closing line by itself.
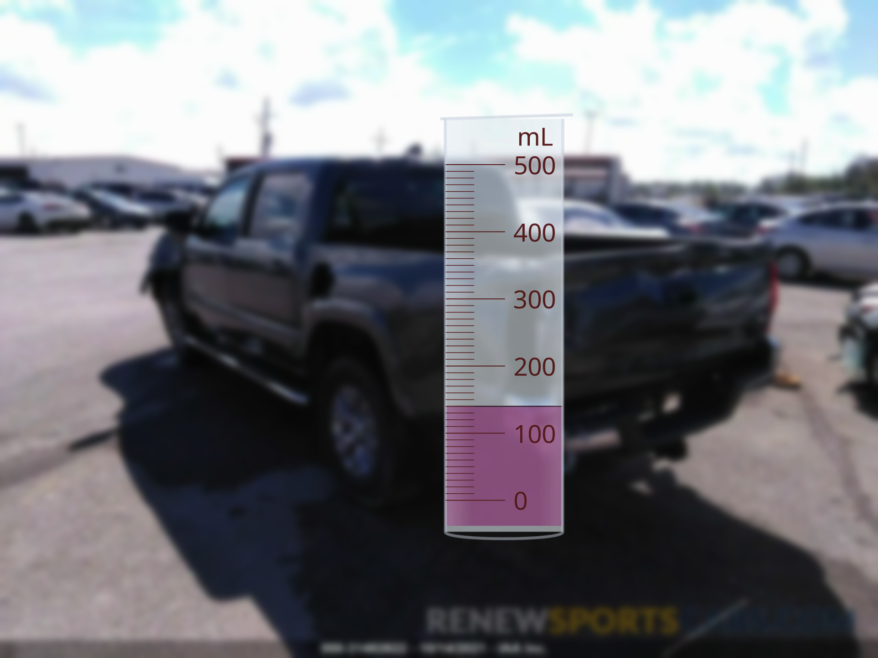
140; mL
